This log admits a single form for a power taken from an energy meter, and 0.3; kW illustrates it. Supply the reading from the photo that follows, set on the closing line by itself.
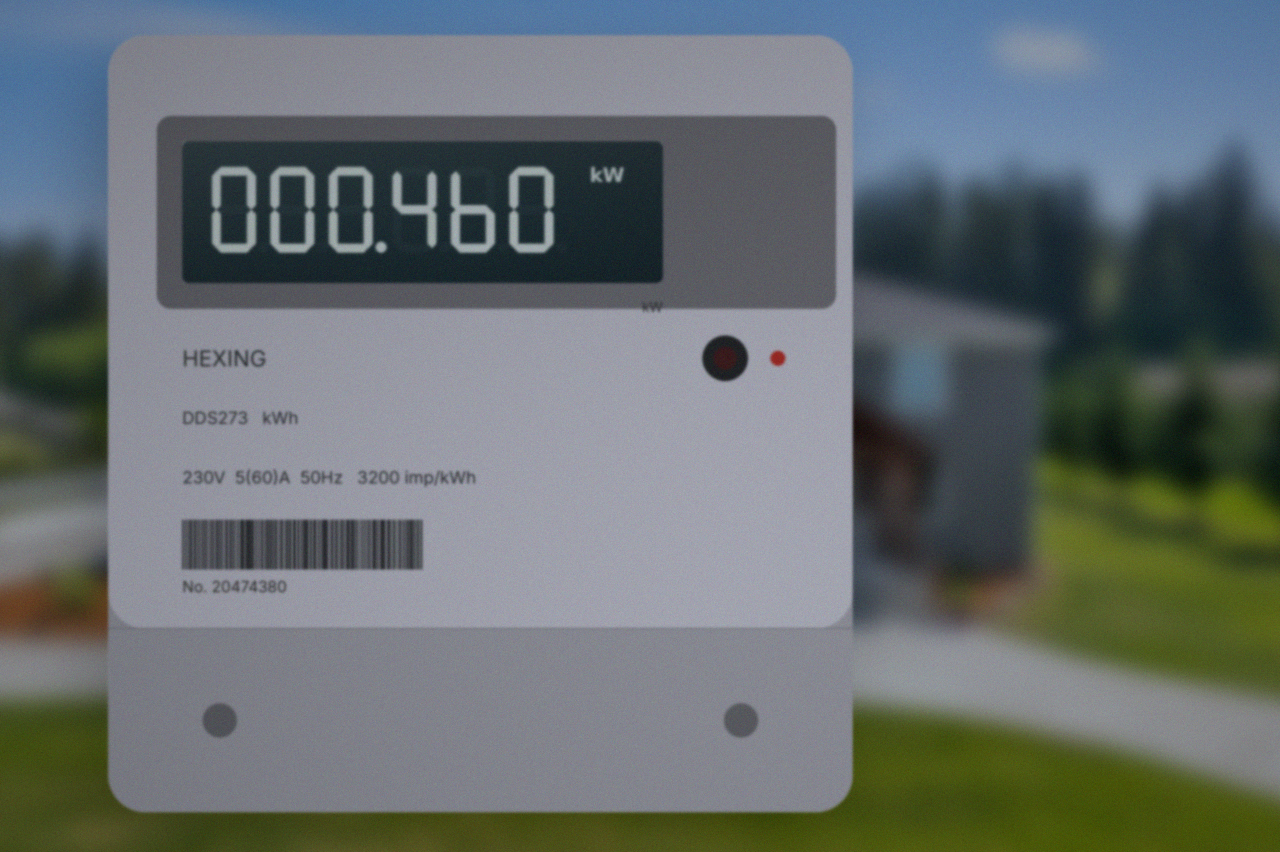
0.460; kW
